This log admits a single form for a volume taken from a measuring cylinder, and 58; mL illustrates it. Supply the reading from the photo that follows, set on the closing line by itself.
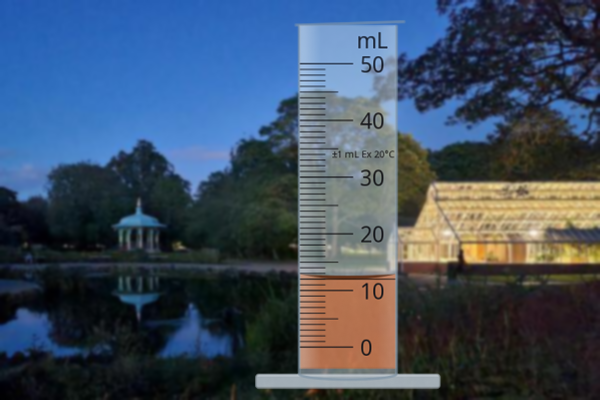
12; mL
